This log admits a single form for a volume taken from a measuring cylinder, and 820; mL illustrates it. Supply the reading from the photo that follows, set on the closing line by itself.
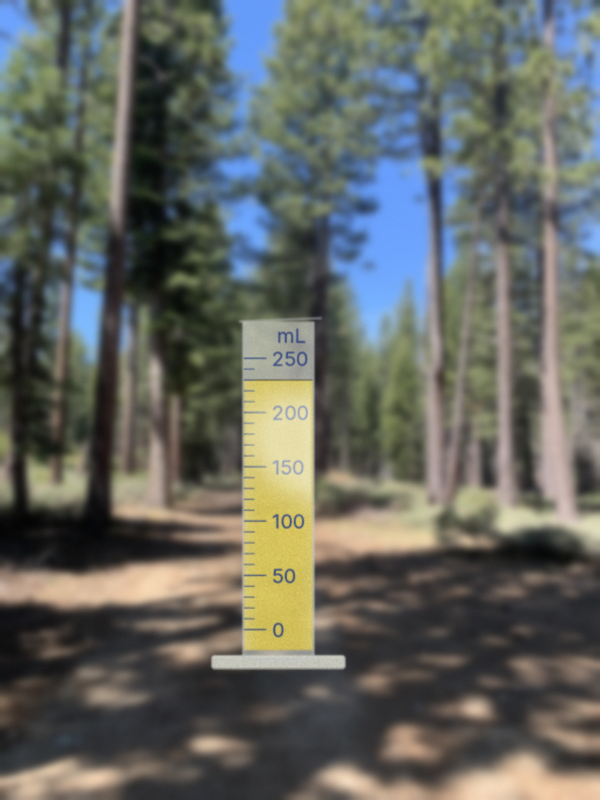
230; mL
